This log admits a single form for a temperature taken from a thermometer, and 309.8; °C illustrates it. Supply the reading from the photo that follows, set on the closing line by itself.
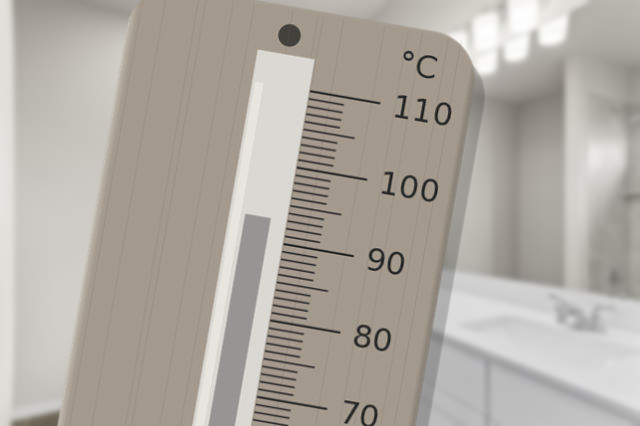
93; °C
